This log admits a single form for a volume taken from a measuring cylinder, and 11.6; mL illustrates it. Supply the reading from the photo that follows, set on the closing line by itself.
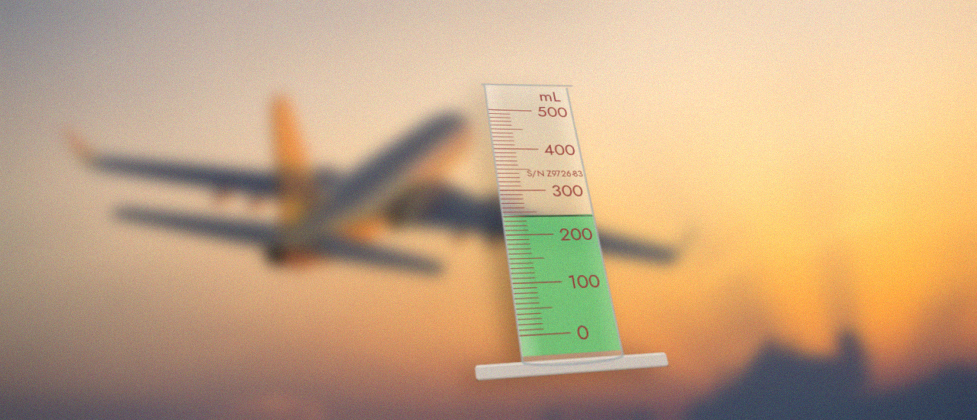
240; mL
